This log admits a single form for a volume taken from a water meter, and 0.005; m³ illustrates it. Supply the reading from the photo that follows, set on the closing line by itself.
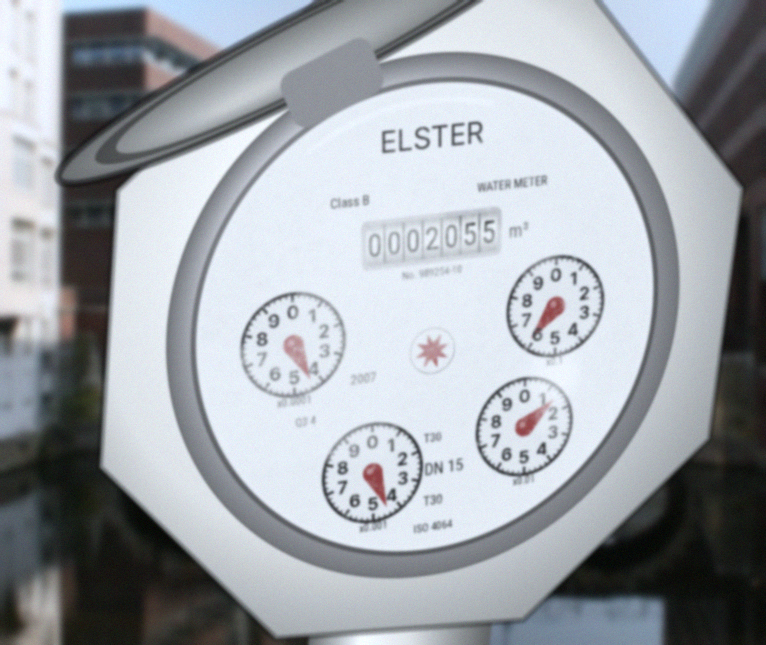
2055.6144; m³
